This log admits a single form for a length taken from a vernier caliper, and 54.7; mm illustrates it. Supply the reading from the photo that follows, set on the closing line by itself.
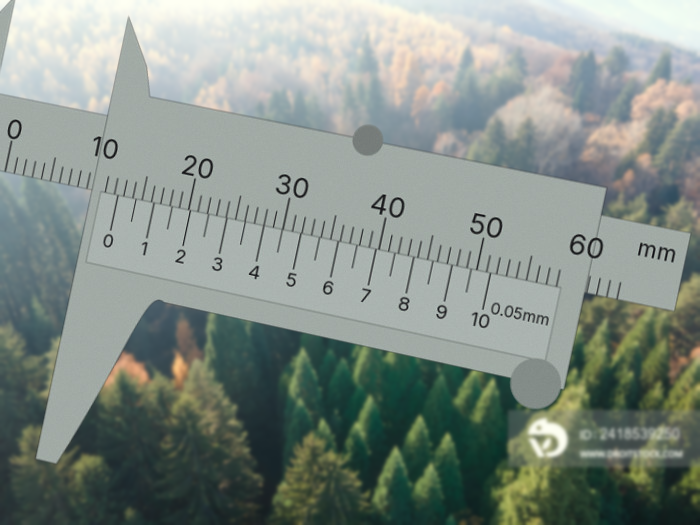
12.4; mm
